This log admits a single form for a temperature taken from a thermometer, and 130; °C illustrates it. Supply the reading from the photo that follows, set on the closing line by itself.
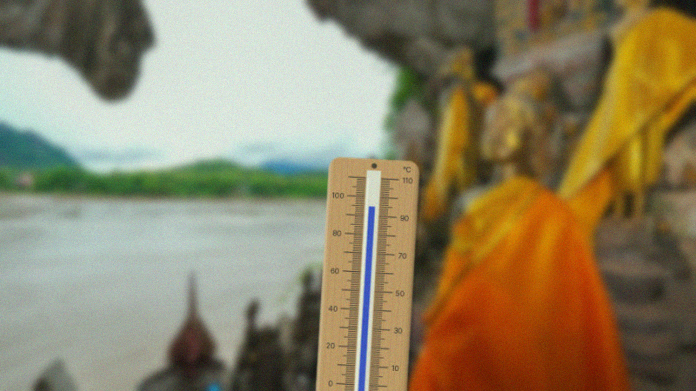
95; °C
